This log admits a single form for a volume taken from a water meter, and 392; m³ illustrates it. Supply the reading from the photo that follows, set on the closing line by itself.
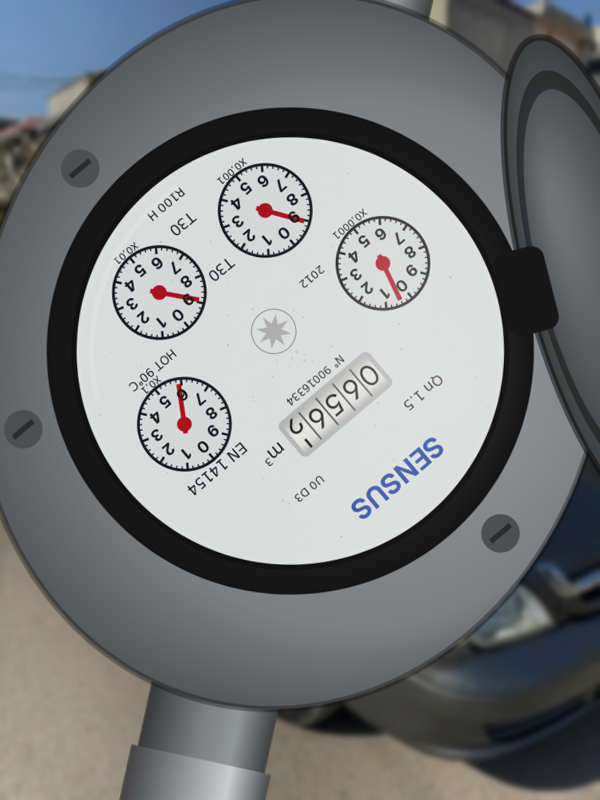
6561.5890; m³
